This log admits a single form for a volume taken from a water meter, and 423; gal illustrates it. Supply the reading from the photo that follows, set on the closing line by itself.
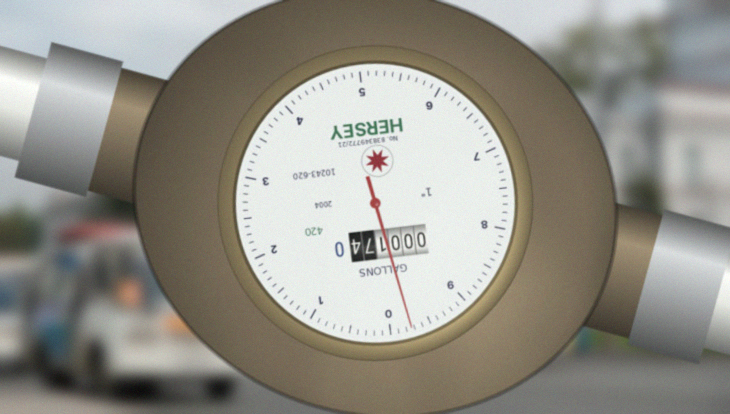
1739.7; gal
